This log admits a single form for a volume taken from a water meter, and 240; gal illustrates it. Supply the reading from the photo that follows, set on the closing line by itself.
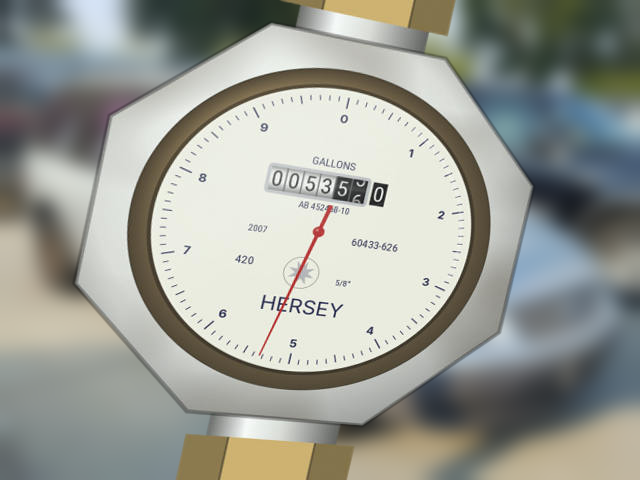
53555.3; gal
